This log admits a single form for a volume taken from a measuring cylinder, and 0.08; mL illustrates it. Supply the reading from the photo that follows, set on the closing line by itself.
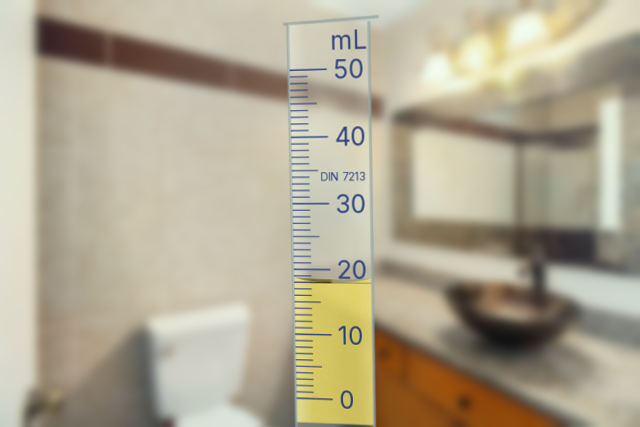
18; mL
